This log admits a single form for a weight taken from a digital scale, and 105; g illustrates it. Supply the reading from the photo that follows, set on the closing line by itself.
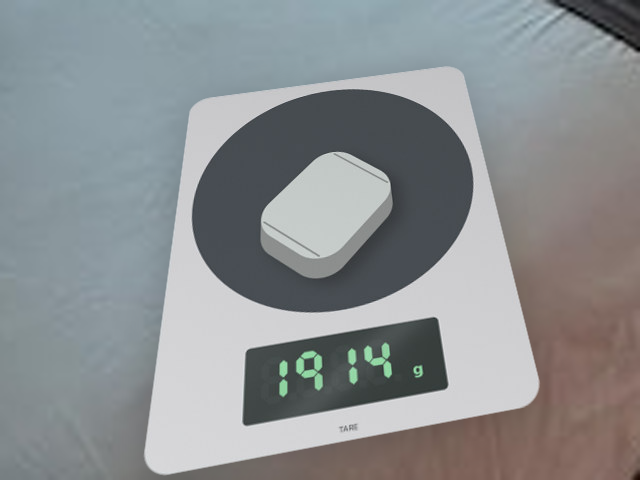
1914; g
